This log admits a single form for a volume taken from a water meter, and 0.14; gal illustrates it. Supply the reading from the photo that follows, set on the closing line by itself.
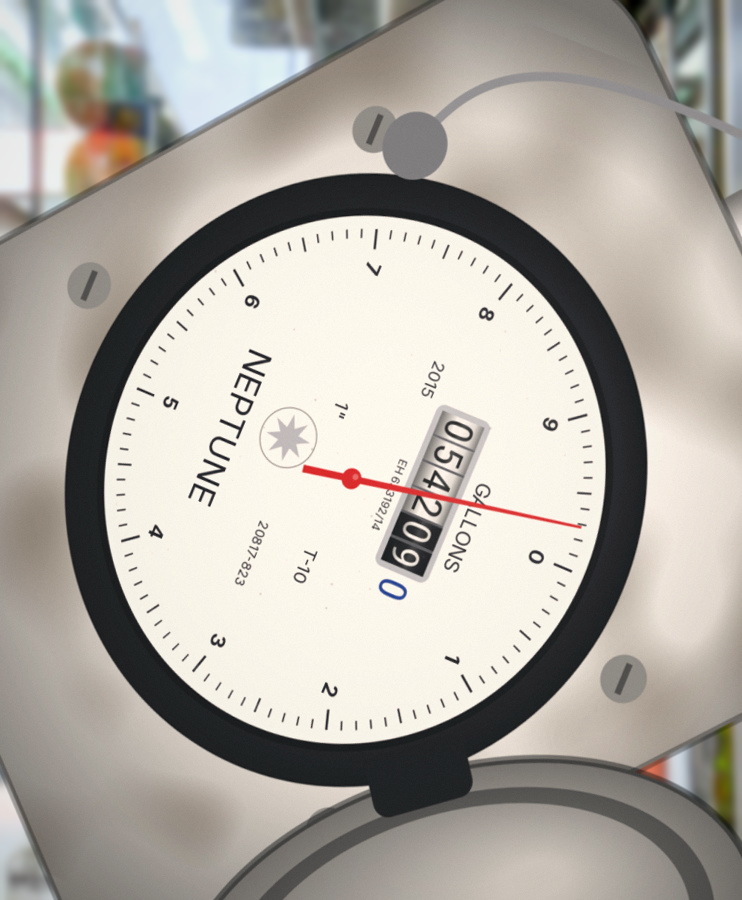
542089.7; gal
